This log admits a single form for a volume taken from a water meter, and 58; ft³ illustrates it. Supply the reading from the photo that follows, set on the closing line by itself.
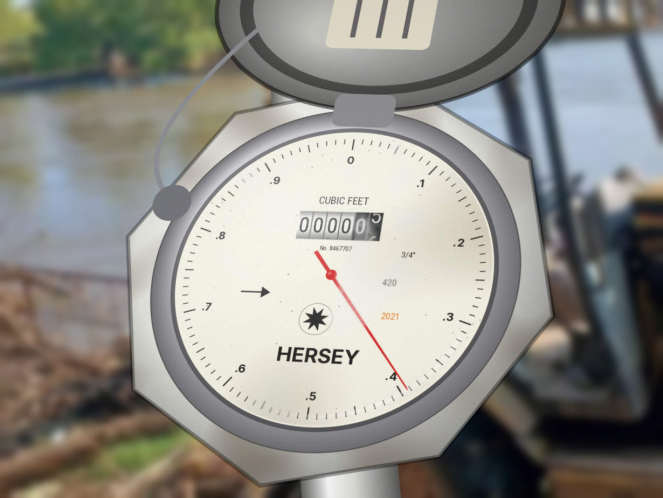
5.39; ft³
